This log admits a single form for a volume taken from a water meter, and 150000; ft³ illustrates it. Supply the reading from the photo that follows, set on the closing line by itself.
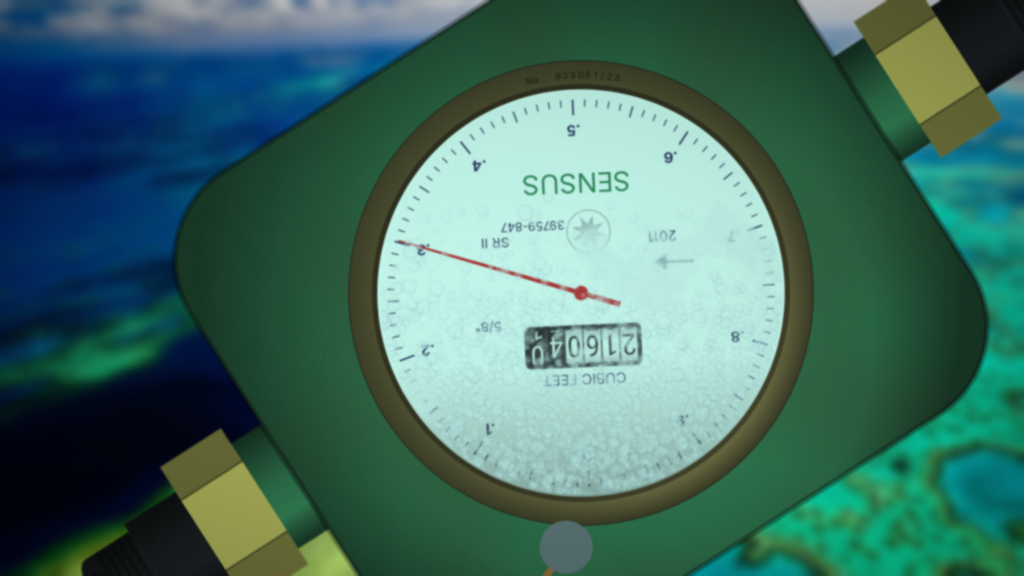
216040.30; ft³
